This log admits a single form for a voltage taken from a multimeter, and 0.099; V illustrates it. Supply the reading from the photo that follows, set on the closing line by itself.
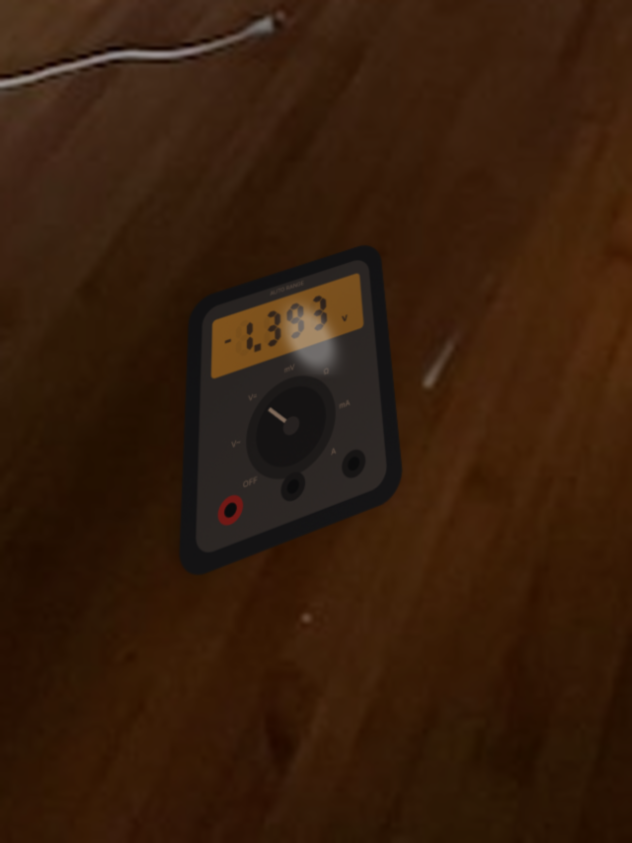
-1.393; V
